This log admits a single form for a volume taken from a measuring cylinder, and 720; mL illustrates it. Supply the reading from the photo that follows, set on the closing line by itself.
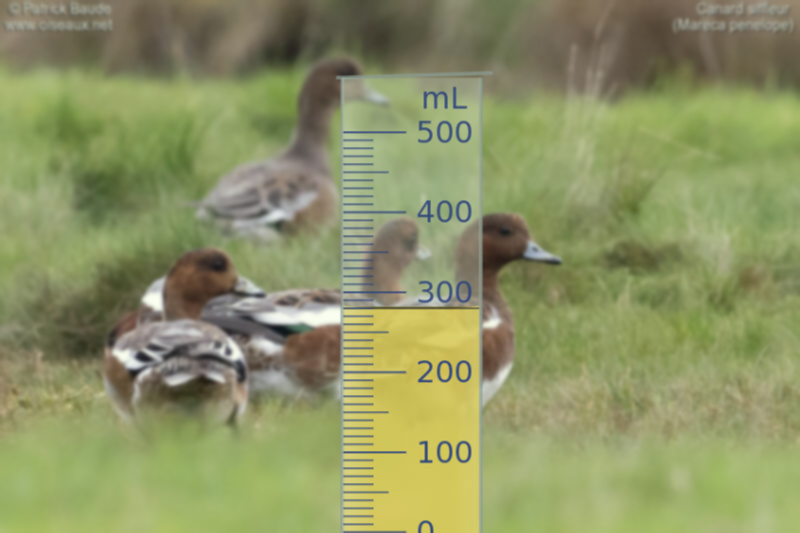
280; mL
